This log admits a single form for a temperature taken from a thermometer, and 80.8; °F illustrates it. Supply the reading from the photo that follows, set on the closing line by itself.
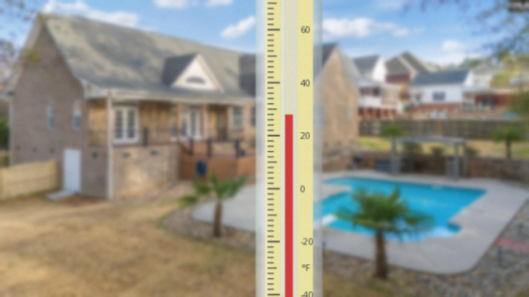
28; °F
